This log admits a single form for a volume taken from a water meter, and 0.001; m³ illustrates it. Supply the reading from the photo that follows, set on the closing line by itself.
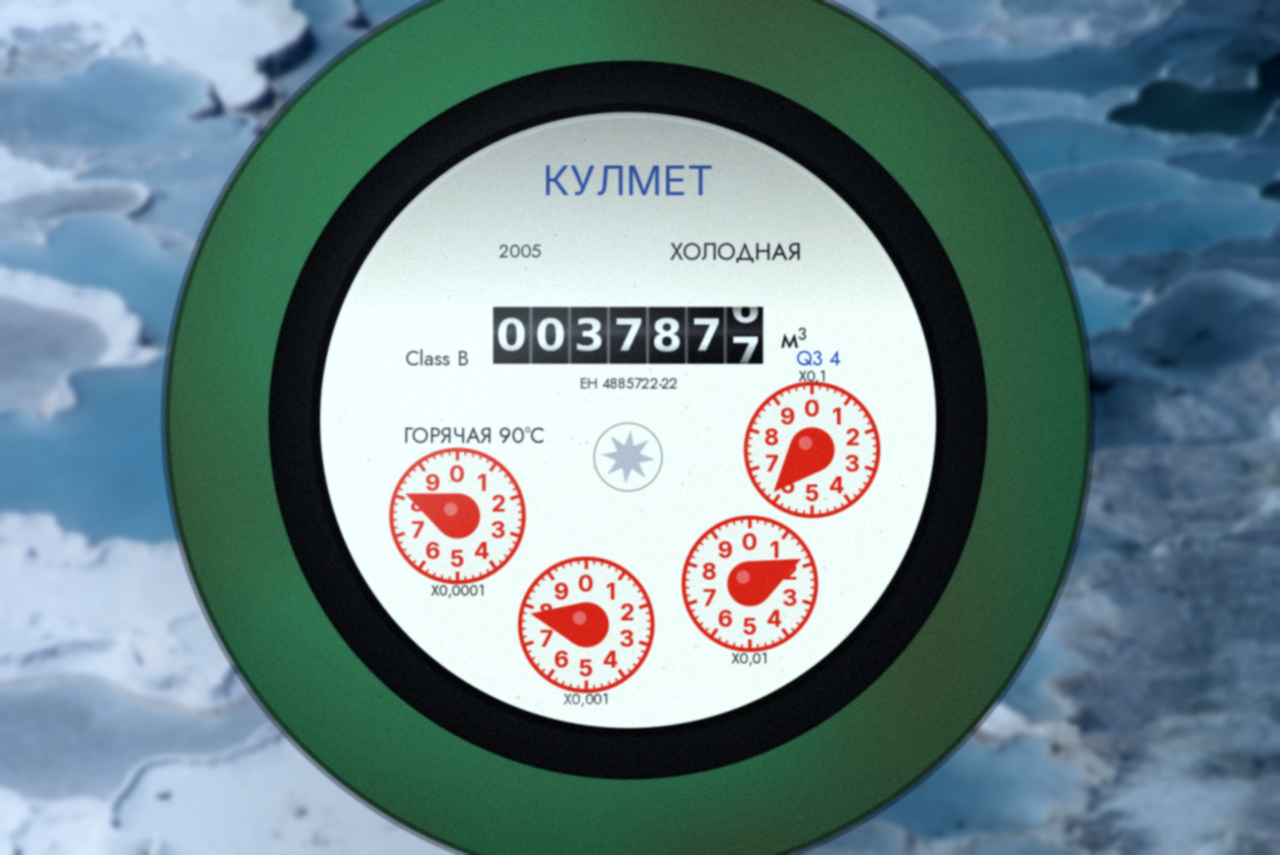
37876.6178; m³
